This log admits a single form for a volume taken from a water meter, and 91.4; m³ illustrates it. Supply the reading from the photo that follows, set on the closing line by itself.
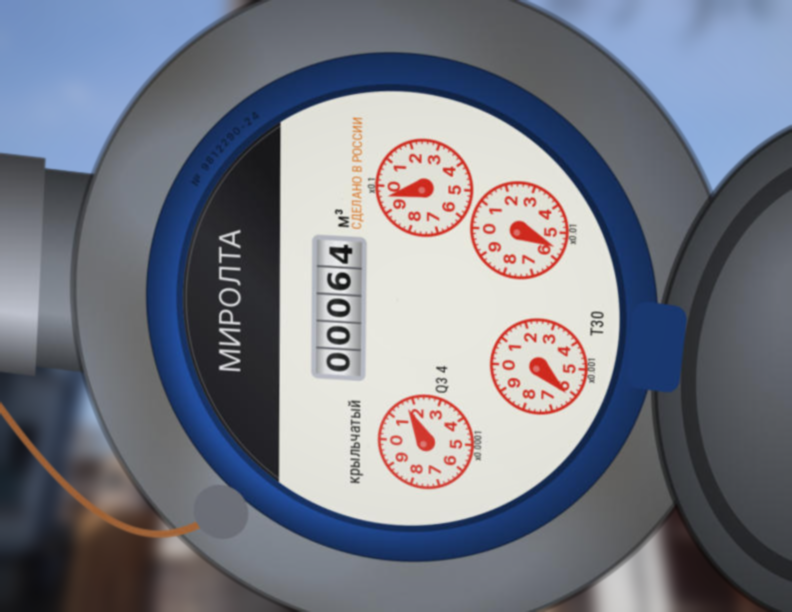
63.9561; m³
